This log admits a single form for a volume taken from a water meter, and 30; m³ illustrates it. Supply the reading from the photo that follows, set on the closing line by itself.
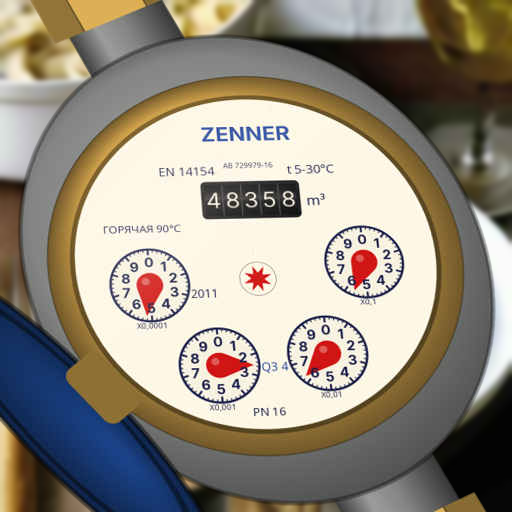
48358.5625; m³
